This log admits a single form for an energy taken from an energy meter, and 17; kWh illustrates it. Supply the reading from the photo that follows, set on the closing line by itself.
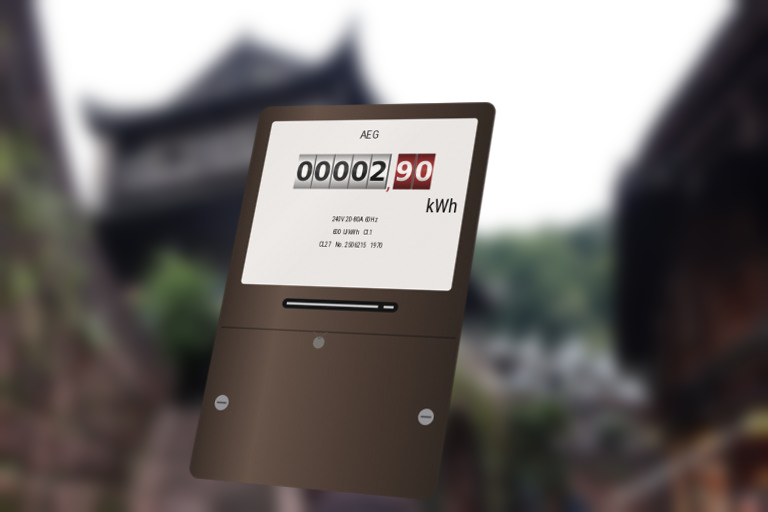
2.90; kWh
